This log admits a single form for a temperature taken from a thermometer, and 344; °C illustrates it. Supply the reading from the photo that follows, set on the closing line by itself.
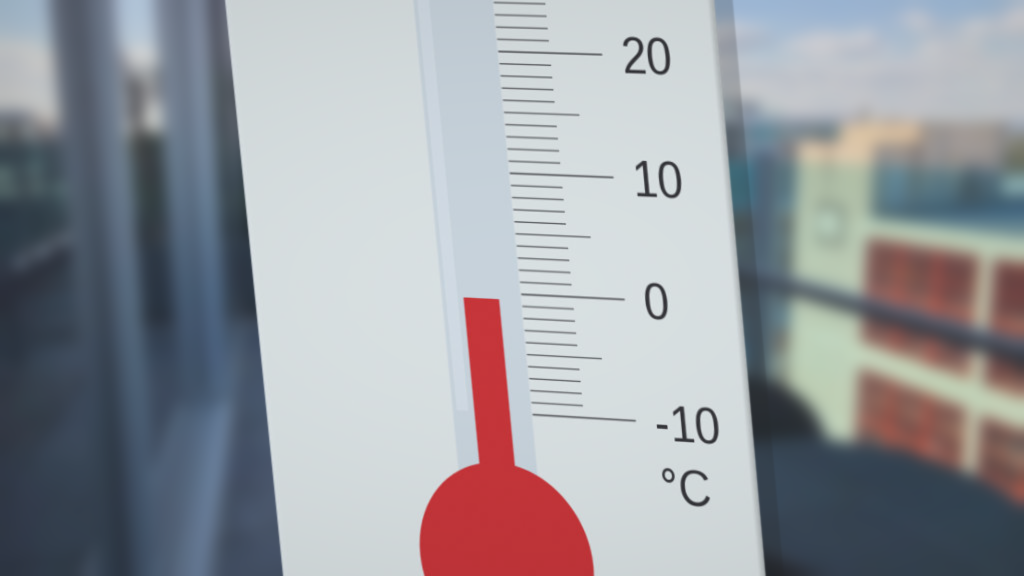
-0.5; °C
